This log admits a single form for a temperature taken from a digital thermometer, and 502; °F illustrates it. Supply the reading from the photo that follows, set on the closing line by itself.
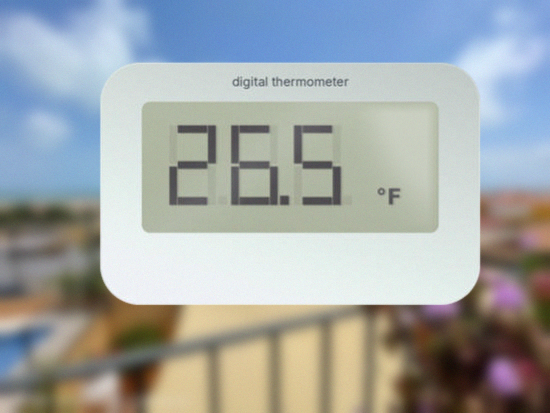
26.5; °F
